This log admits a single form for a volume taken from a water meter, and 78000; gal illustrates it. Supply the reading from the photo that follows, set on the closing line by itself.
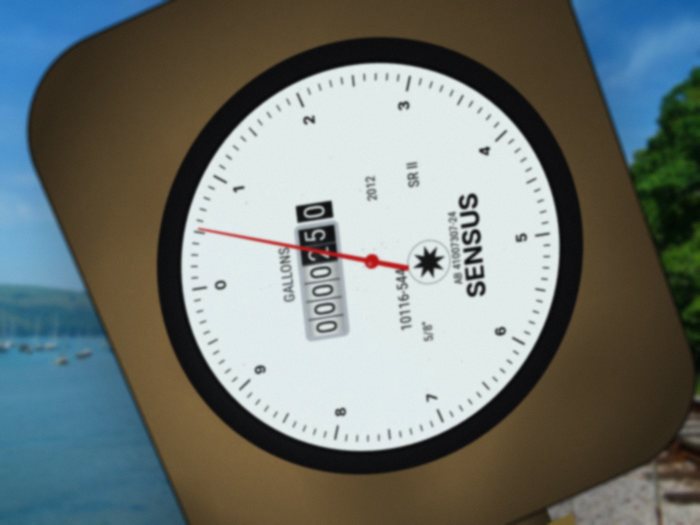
250.5; gal
